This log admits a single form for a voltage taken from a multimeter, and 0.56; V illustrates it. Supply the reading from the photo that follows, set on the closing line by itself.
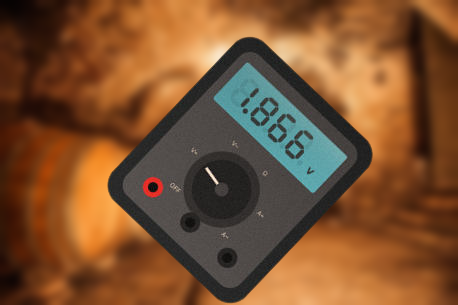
1.866; V
